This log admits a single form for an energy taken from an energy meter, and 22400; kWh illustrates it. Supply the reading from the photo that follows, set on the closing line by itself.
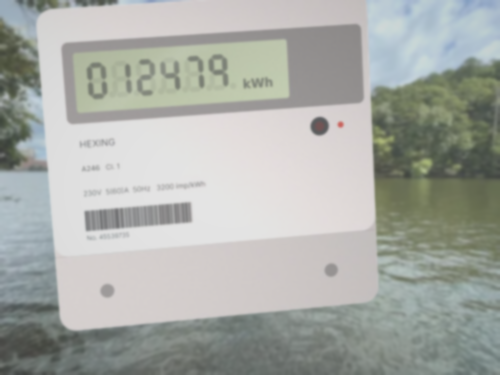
12479; kWh
